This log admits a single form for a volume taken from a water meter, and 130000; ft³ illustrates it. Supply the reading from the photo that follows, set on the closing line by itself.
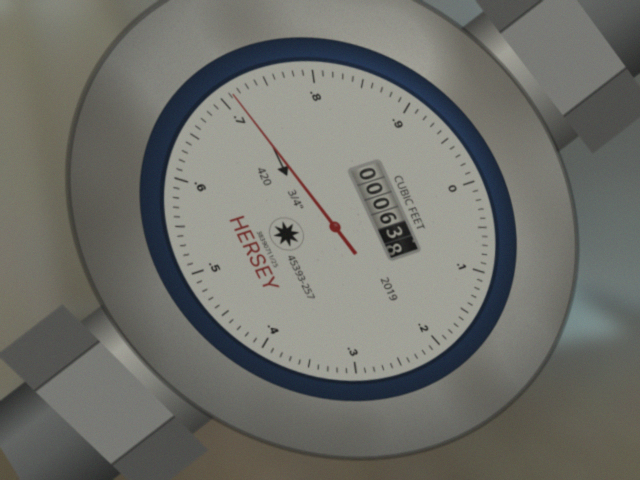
637.71; ft³
